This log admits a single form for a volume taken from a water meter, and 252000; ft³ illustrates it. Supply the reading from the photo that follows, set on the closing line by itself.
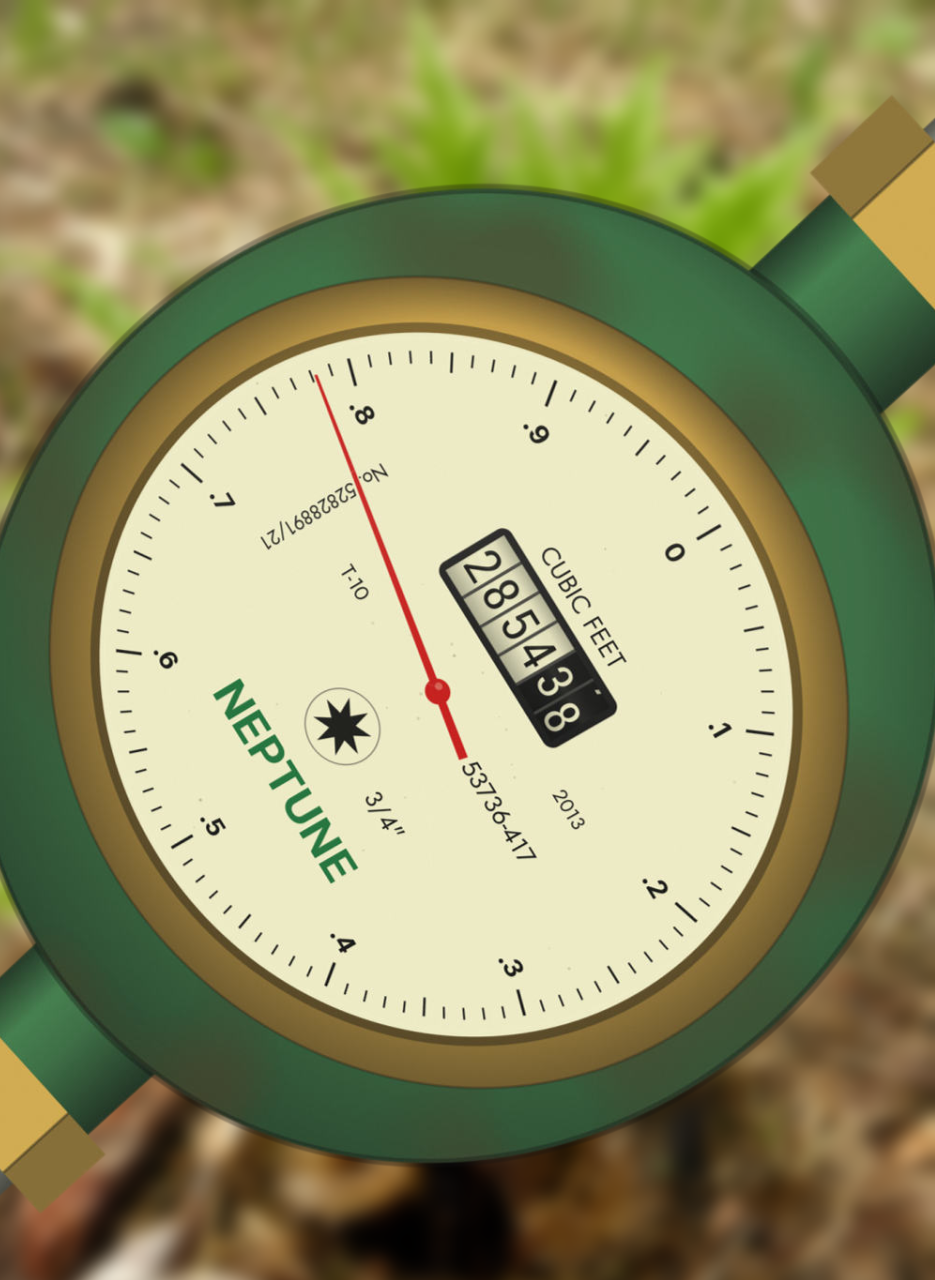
285437.78; ft³
